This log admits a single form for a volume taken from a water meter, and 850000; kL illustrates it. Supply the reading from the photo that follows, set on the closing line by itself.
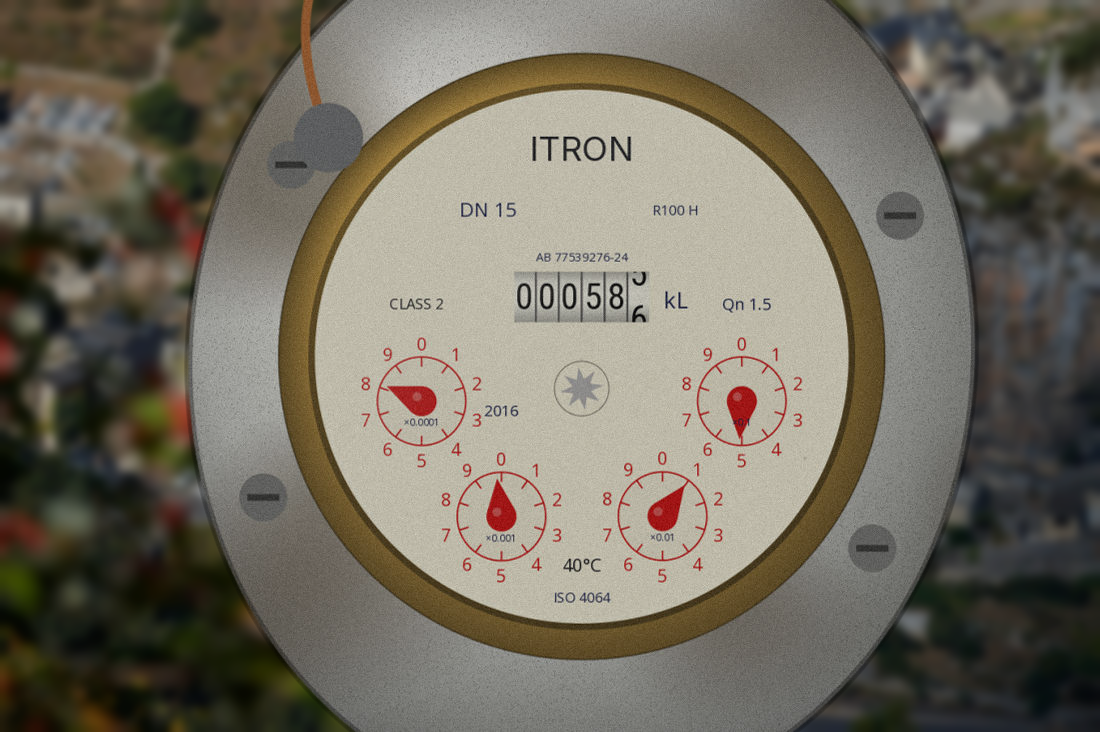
585.5098; kL
